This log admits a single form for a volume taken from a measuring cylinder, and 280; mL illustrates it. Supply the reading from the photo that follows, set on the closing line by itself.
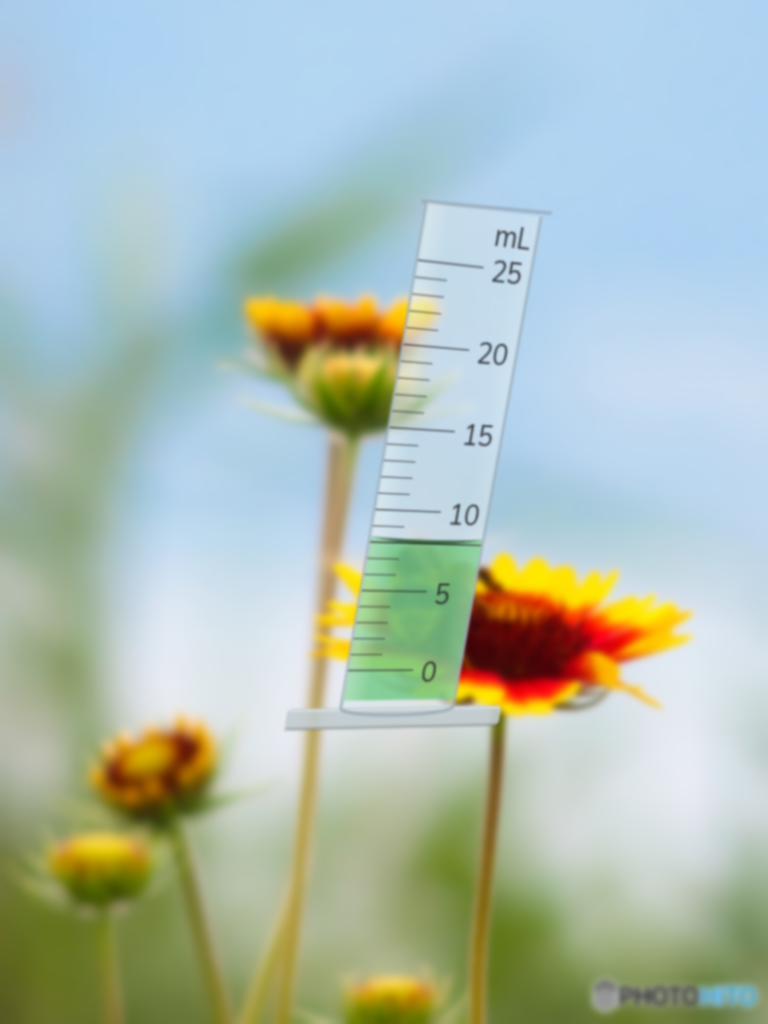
8; mL
